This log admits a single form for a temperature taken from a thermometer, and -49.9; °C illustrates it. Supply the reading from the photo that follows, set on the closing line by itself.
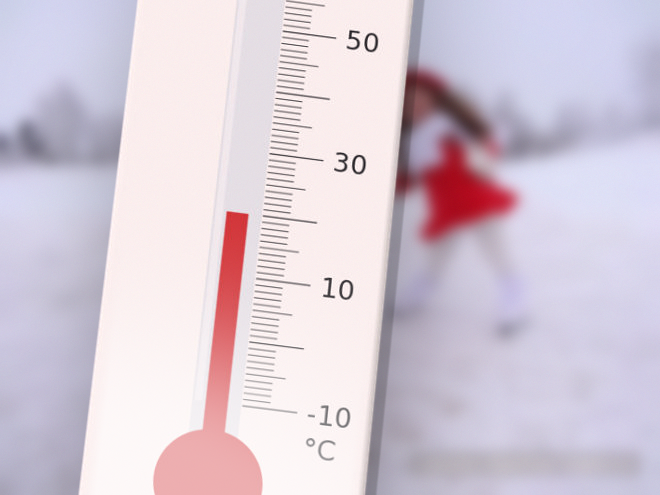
20; °C
